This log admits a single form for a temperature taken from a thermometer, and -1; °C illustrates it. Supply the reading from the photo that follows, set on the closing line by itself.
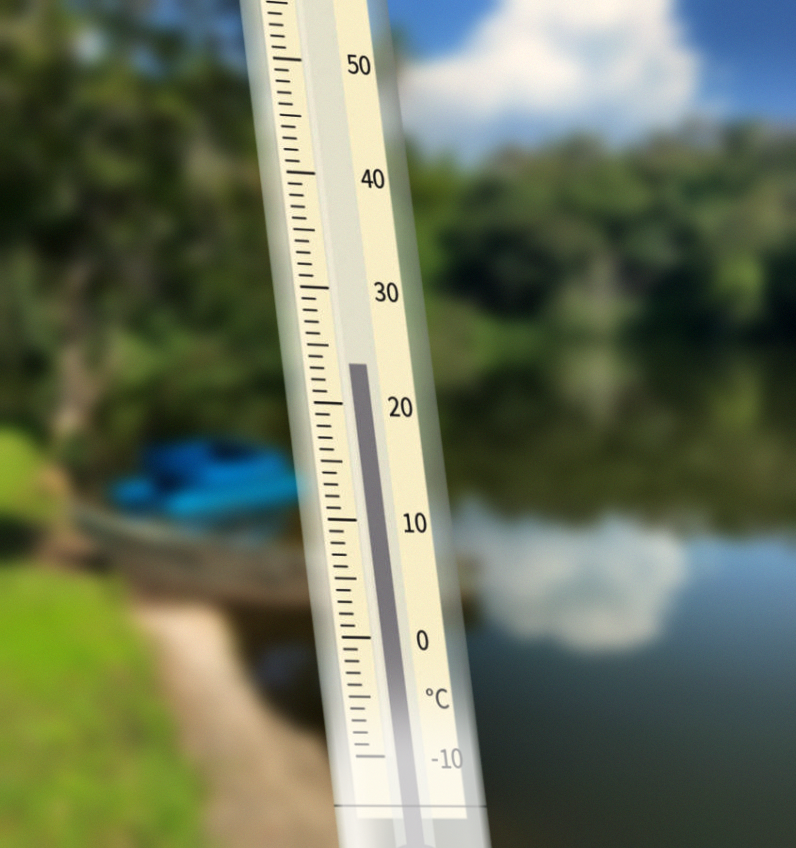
23.5; °C
